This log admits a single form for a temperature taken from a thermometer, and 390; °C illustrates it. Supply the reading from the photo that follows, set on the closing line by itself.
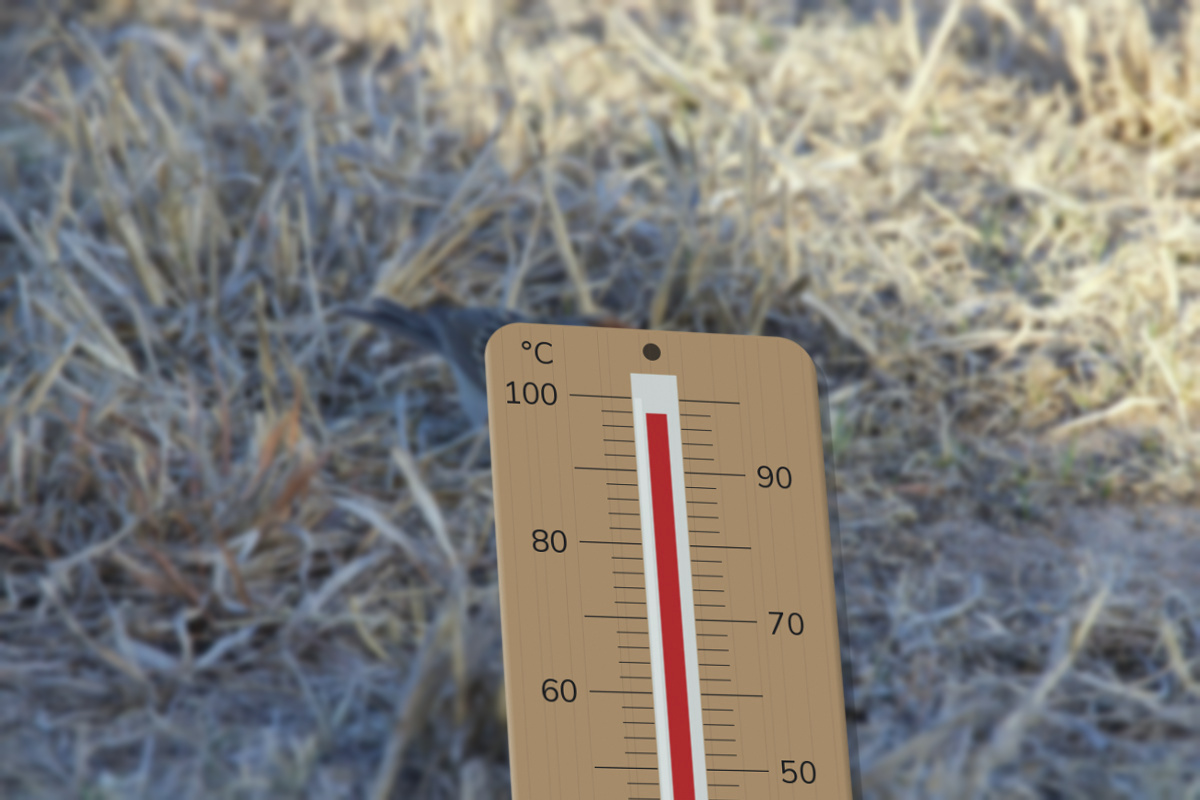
98; °C
